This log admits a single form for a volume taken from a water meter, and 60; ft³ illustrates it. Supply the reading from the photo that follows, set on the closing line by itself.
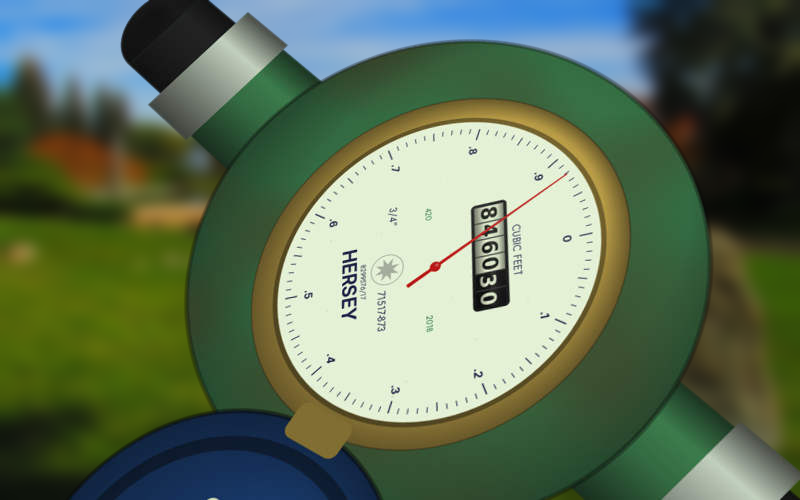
846029.92; ft³
